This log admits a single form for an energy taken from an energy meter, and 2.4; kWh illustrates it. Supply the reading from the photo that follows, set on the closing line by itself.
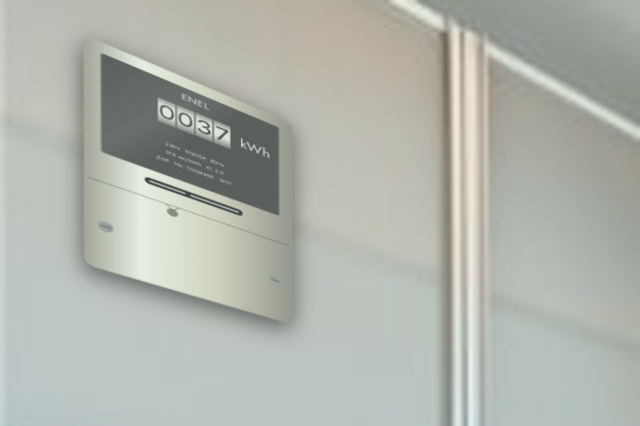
37; kWh
